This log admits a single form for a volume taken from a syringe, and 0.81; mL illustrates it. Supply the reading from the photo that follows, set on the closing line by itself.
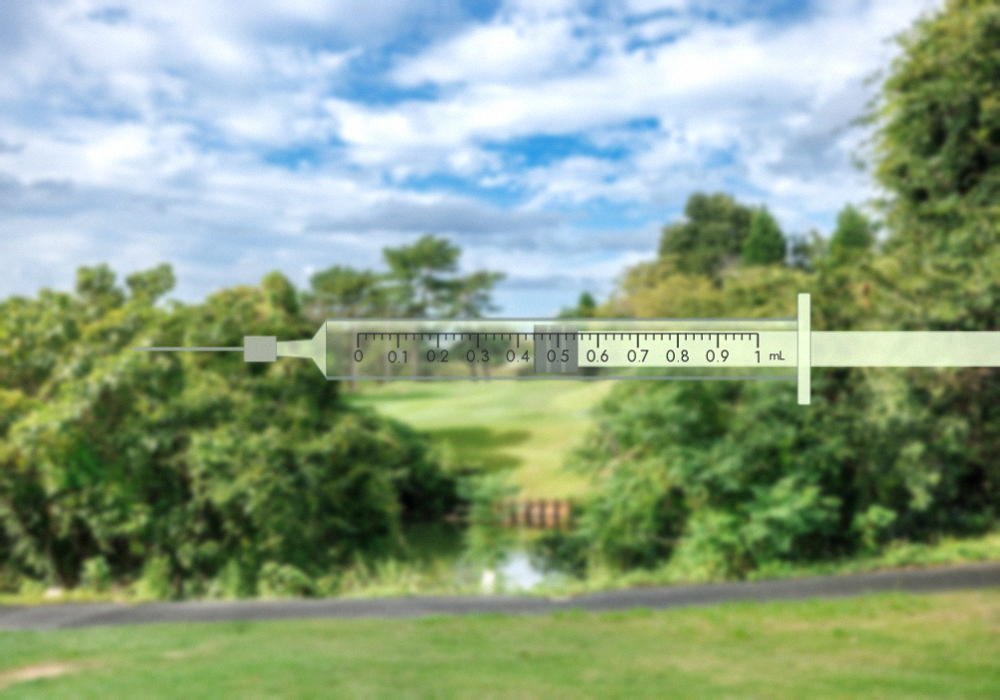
0.44; mL
